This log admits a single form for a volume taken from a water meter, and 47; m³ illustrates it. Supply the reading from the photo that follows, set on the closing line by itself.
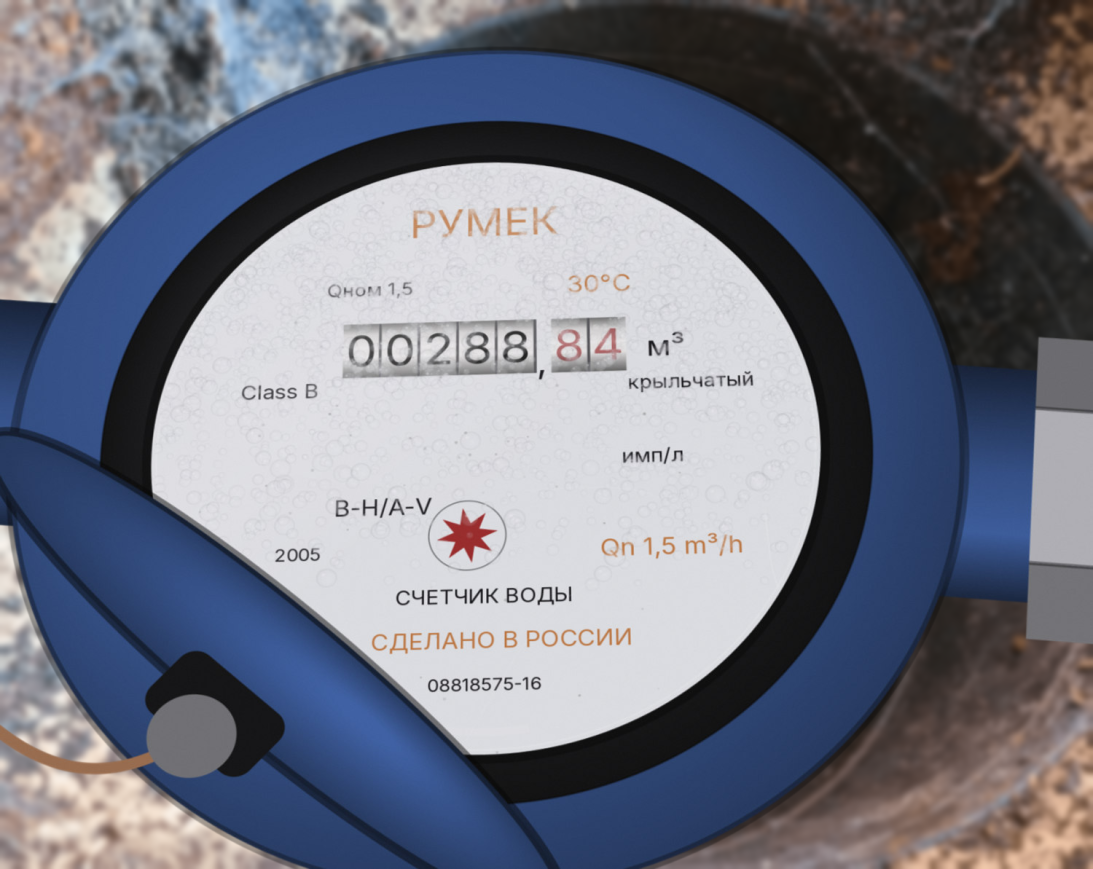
288.84; m³
